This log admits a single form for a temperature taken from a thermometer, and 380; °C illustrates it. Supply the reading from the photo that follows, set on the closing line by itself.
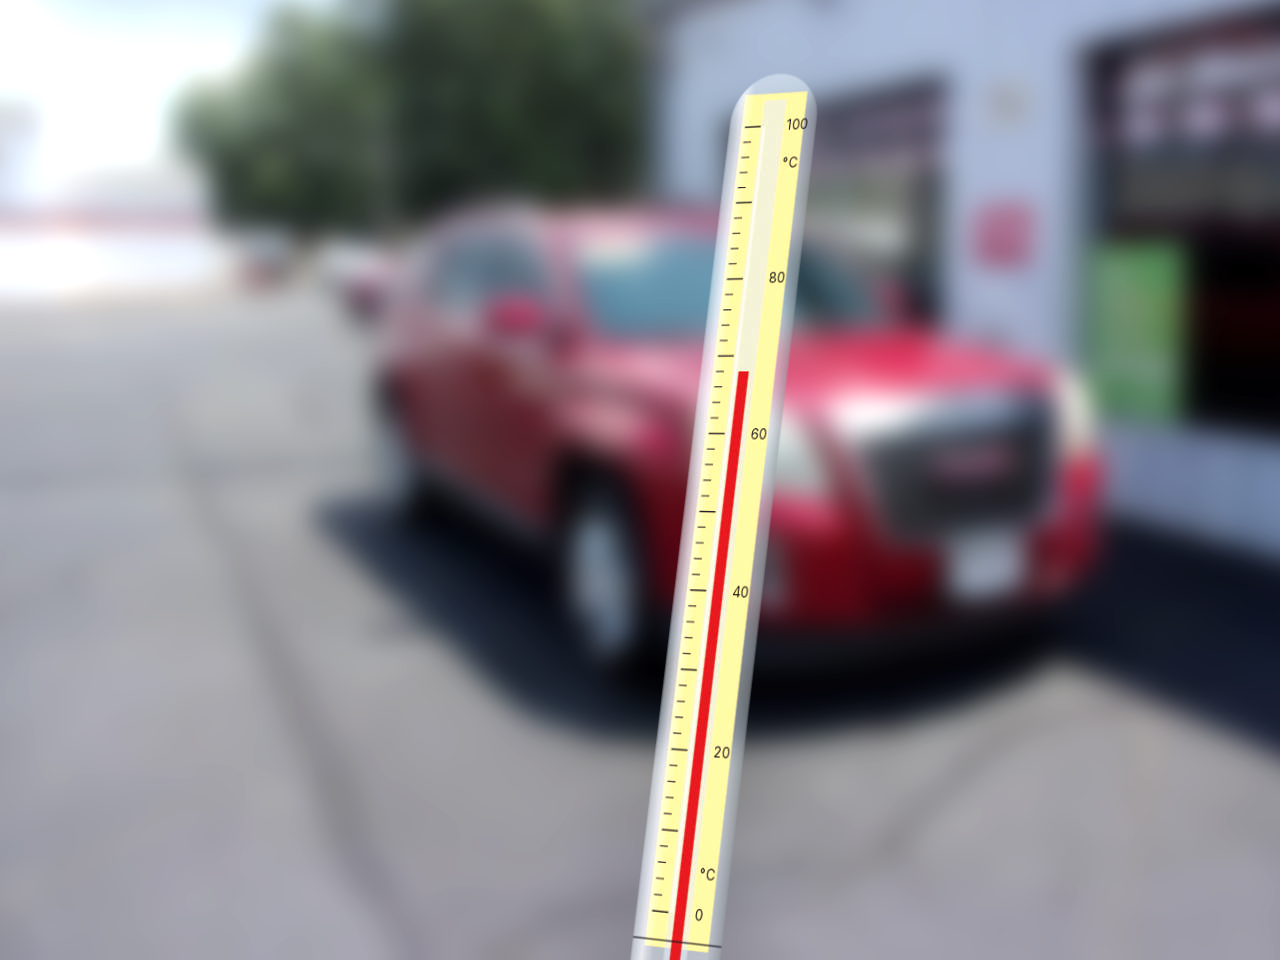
68; °C
